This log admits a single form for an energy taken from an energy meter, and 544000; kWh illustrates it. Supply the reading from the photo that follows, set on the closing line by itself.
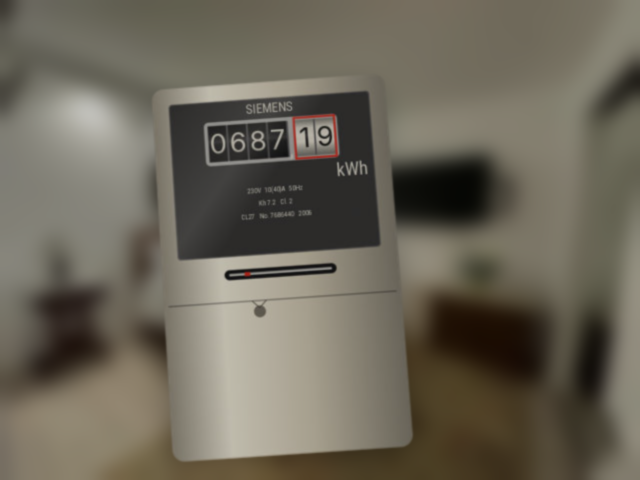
687.19; kWh
